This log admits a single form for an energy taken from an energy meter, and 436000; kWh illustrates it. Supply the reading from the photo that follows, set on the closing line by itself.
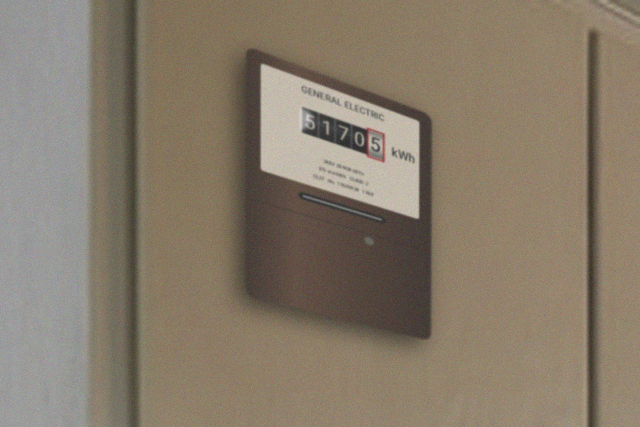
5170.5; kWh
